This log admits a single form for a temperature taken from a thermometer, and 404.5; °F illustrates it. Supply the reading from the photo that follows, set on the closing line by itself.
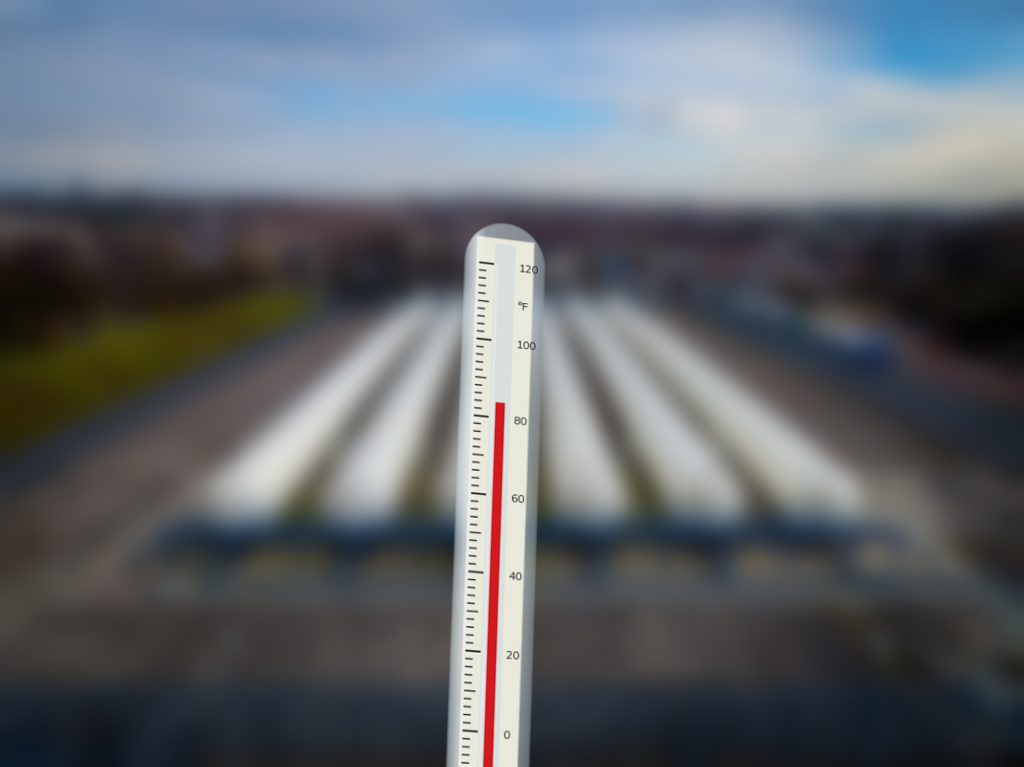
84; °F
